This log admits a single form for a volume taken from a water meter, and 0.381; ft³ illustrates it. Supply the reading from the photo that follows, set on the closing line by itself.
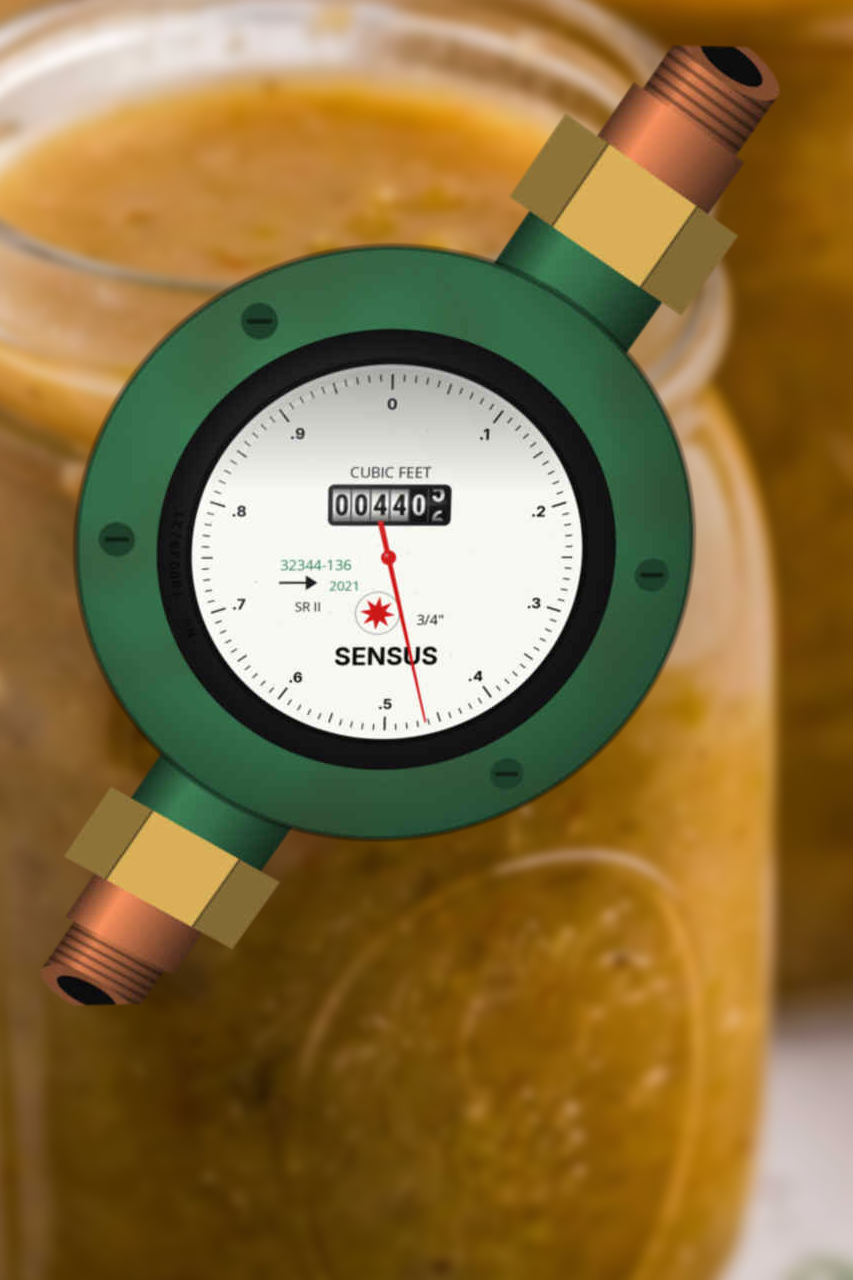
4405.46; ft³
